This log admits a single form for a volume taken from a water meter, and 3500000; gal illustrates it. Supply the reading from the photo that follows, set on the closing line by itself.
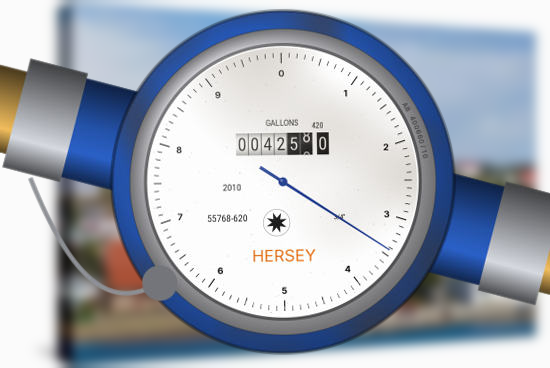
42583.4; gal
